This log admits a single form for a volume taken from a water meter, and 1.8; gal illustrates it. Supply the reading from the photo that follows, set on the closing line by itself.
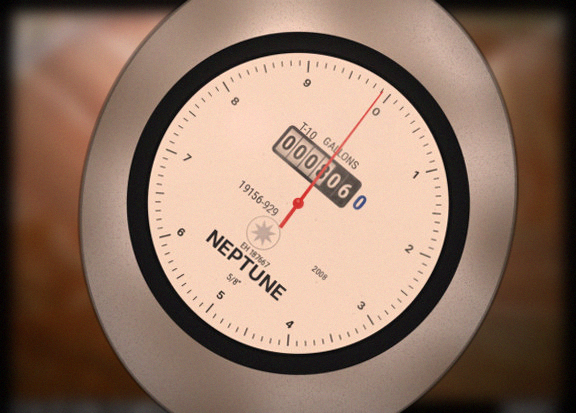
8059.9; gal
